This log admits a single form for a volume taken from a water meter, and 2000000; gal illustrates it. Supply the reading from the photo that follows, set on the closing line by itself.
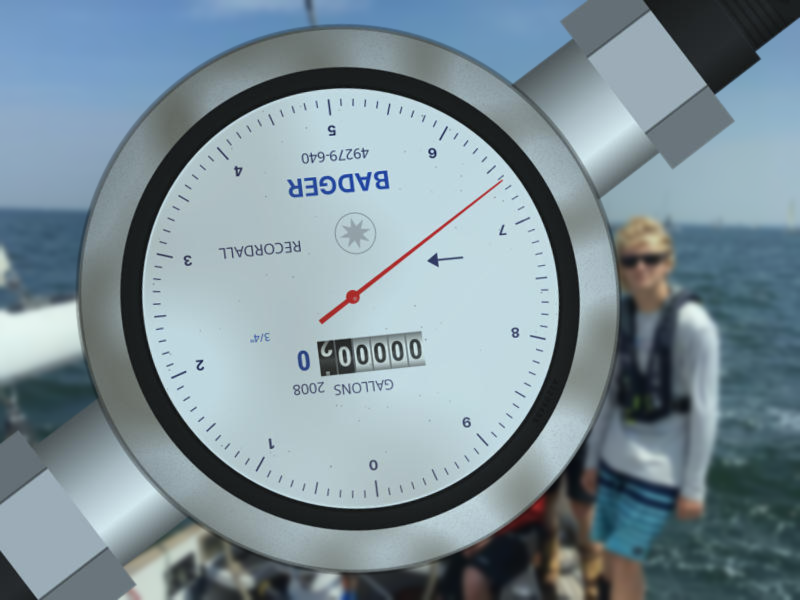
16.6; gal
